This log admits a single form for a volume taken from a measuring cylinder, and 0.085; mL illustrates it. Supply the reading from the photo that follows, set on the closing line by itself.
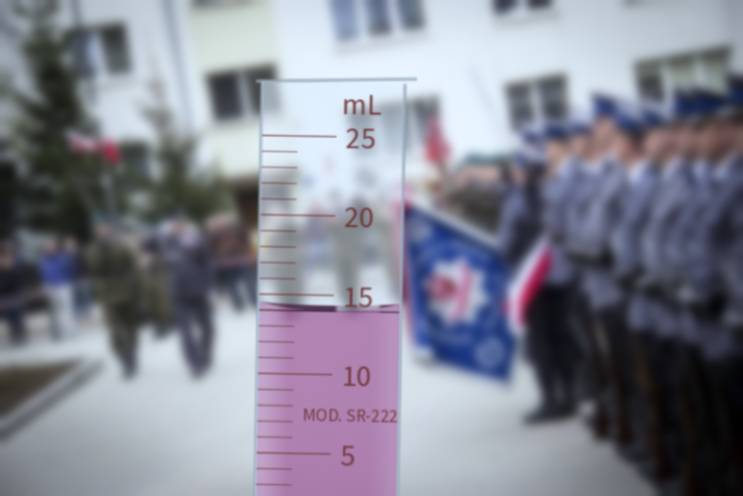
14; mL
